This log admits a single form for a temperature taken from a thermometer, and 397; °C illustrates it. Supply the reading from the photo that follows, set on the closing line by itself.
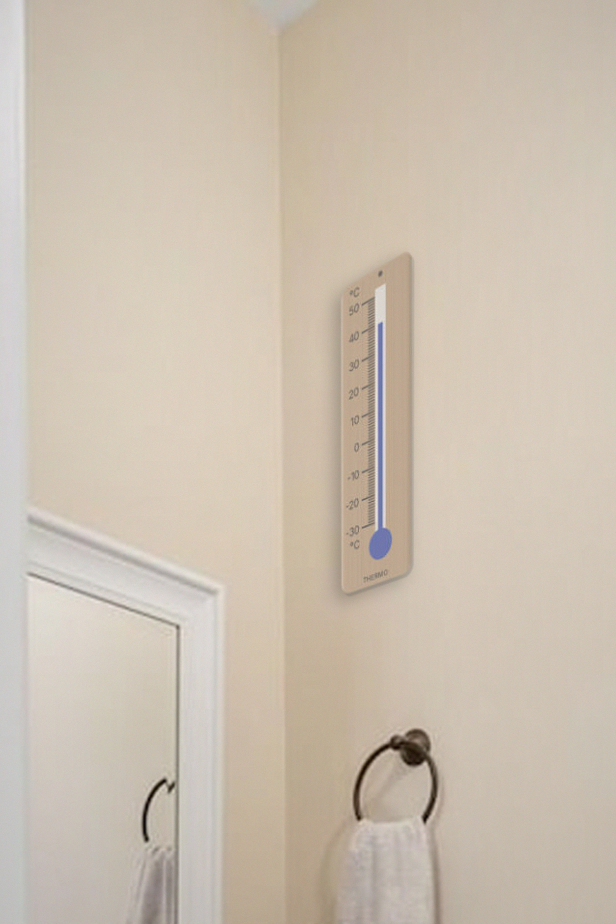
40; °C
